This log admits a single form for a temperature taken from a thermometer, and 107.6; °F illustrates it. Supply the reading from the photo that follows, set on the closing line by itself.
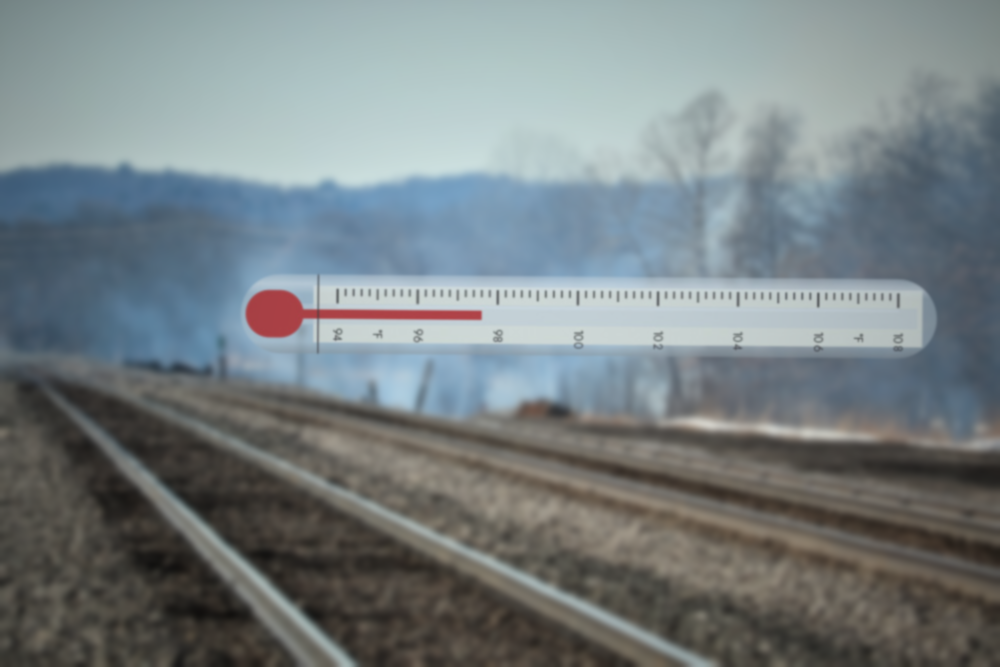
97.6; °F
